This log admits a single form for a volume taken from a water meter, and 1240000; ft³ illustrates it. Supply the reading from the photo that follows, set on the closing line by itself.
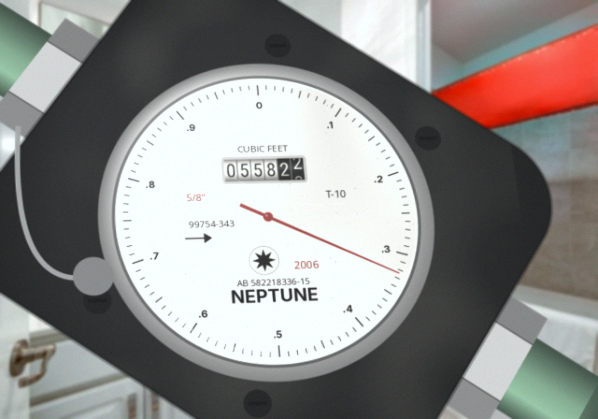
55822.32; ft³
